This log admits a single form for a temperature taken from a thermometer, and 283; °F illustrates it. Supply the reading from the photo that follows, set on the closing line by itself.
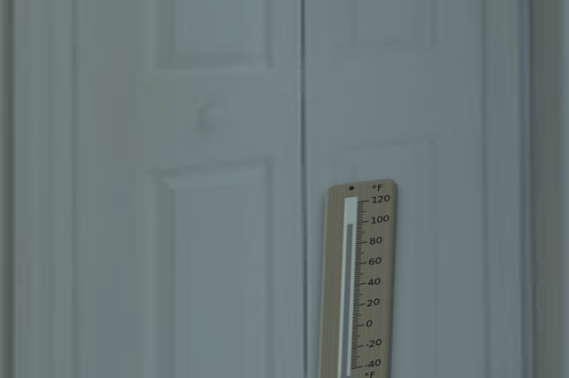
100; °F
